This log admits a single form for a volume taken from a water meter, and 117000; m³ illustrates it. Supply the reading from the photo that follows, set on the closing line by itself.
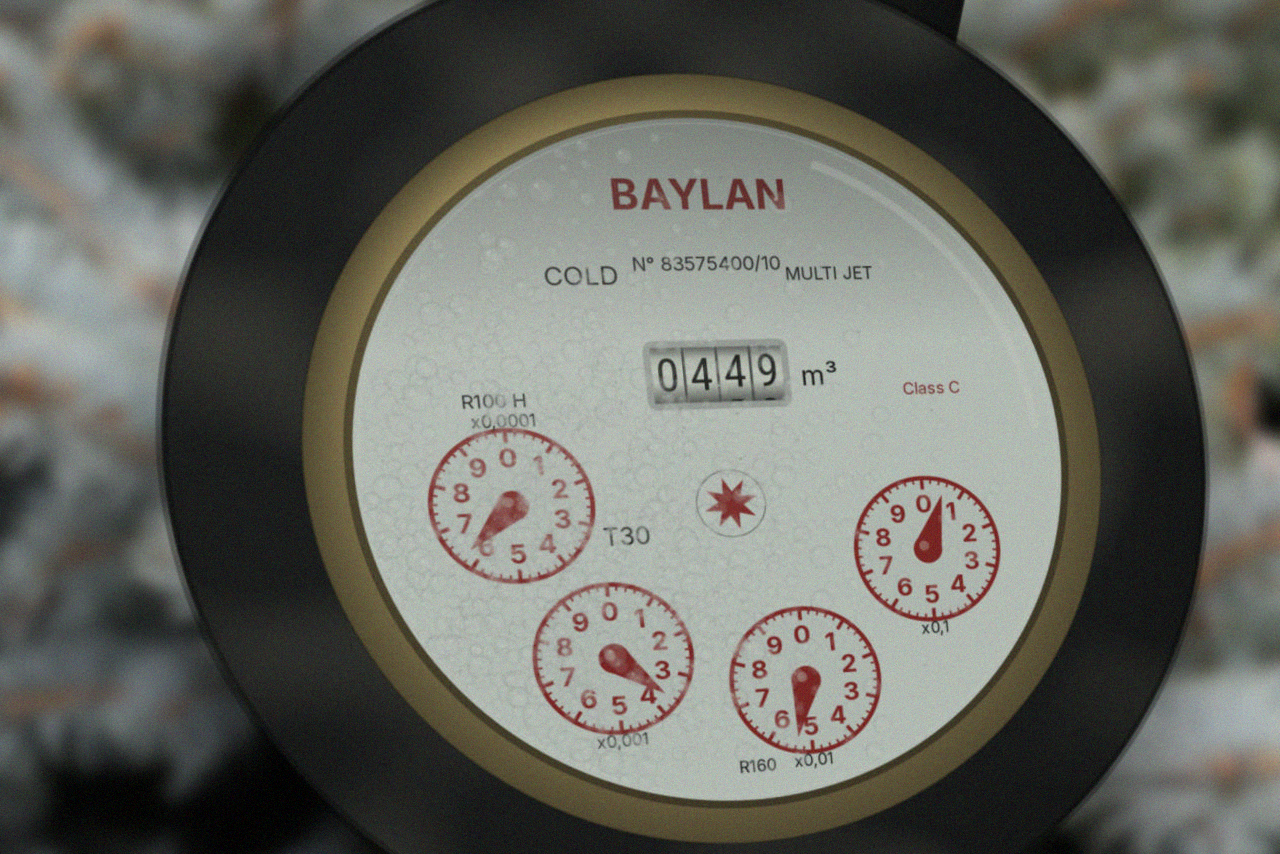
449.0536; m³
